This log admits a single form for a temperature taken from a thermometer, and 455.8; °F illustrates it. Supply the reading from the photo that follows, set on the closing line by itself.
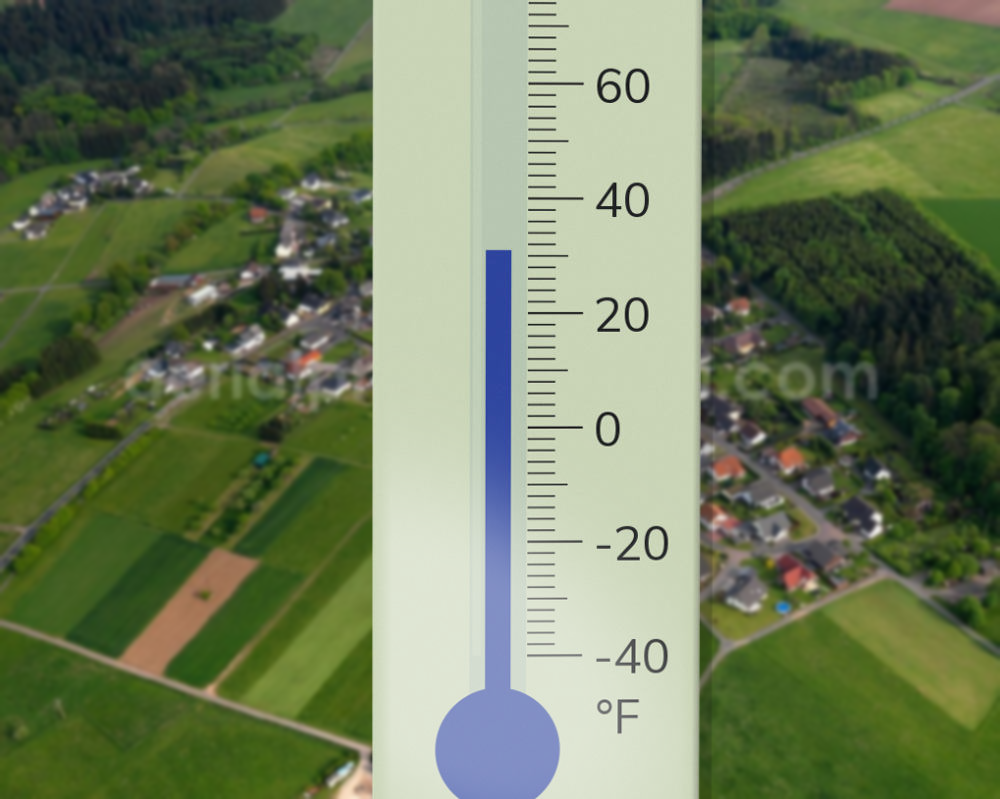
31; °F
